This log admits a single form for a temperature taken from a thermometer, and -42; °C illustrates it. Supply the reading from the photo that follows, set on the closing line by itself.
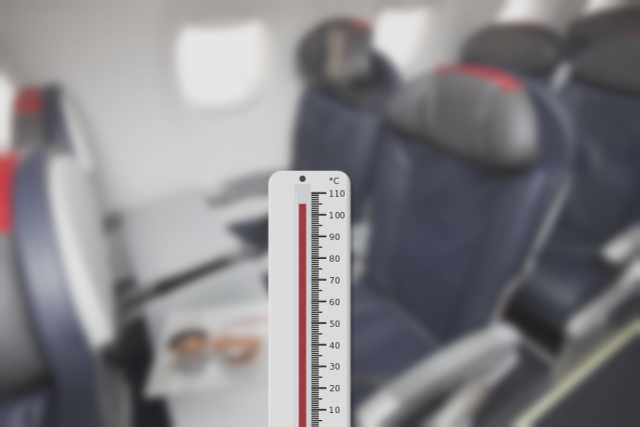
105; °C
